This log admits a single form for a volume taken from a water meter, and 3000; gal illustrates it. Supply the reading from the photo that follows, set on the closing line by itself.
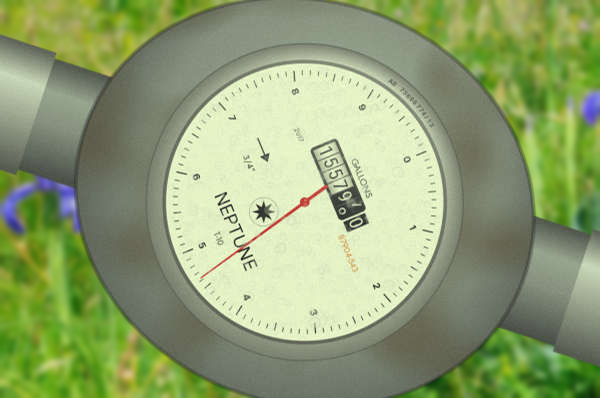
1557974.6; gal
